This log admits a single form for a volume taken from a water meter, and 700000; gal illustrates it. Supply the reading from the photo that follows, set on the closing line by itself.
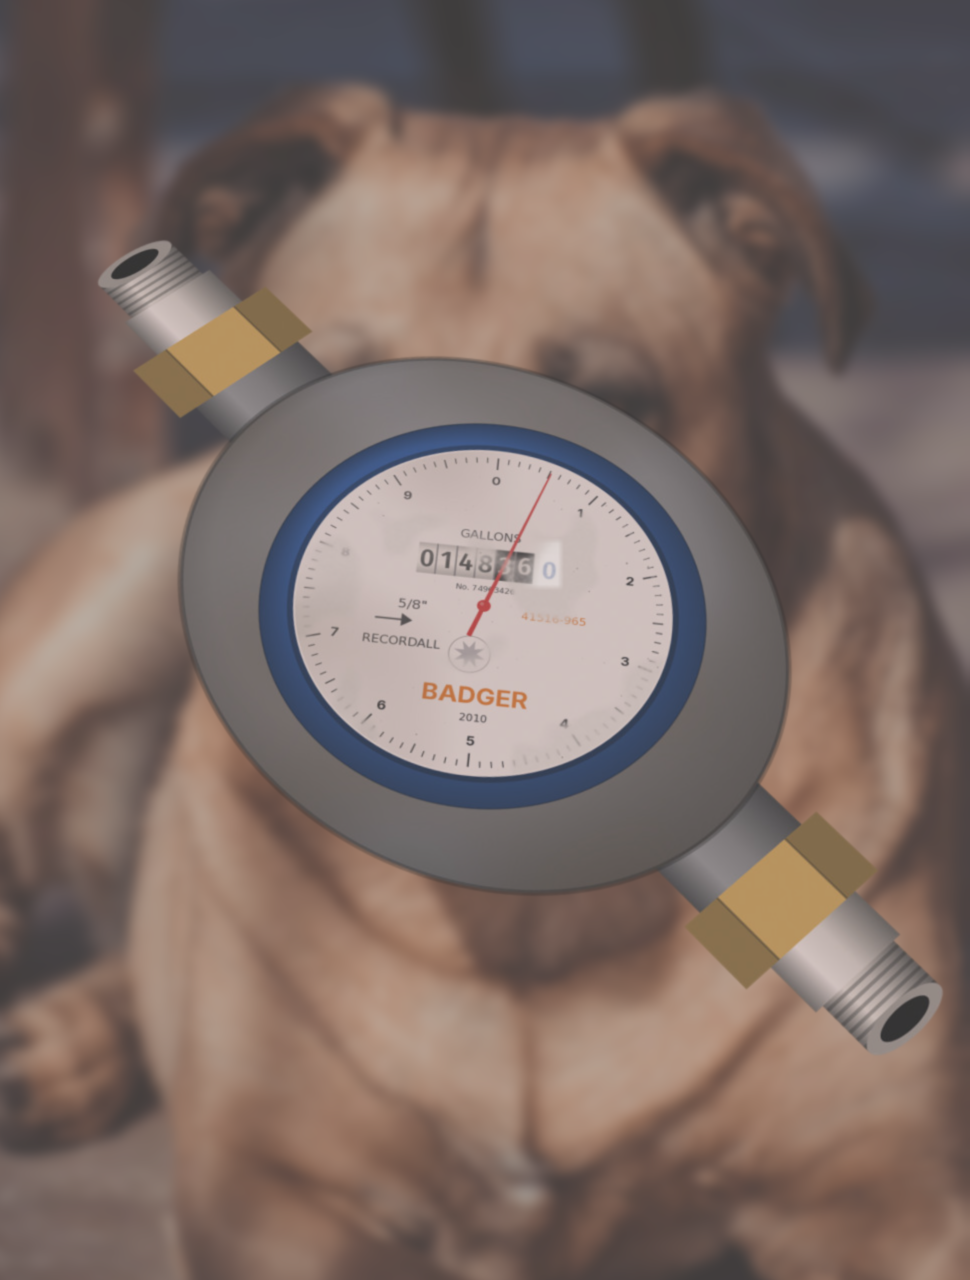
148360.5; gal
